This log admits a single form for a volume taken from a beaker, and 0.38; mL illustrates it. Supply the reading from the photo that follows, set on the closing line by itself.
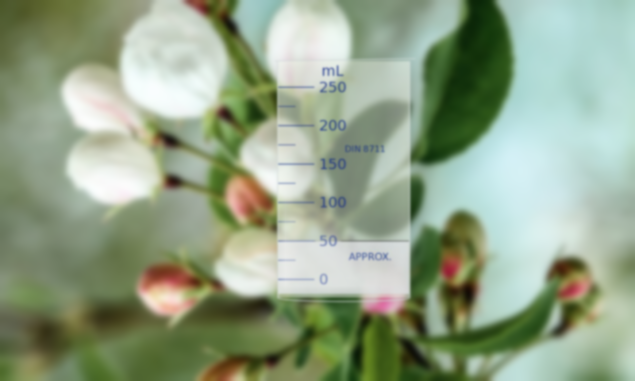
50; mL
